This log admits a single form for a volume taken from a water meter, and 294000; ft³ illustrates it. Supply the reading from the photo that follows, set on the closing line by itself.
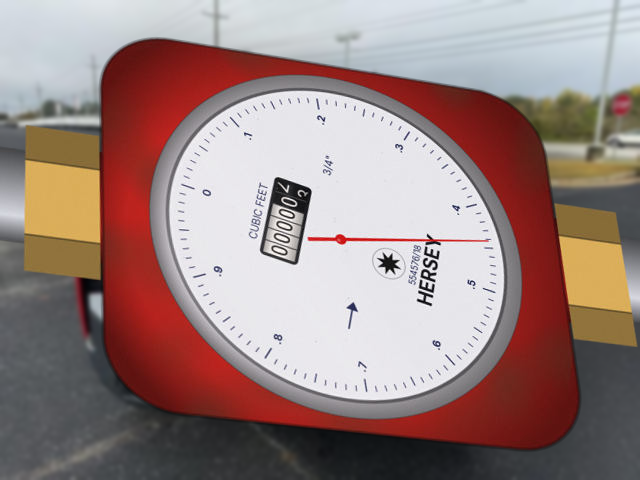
2.44; ft³
